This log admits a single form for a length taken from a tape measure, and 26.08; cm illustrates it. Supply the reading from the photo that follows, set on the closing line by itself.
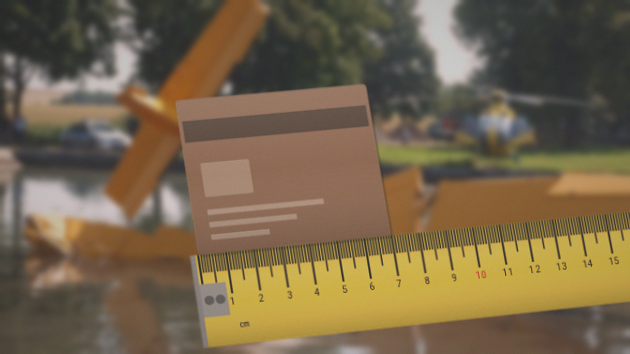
7; cm
